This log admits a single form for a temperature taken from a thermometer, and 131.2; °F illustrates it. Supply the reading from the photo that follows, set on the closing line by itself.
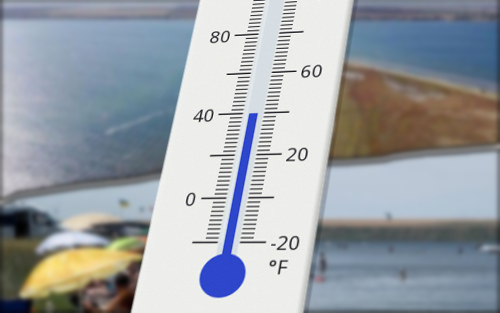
40; °F
